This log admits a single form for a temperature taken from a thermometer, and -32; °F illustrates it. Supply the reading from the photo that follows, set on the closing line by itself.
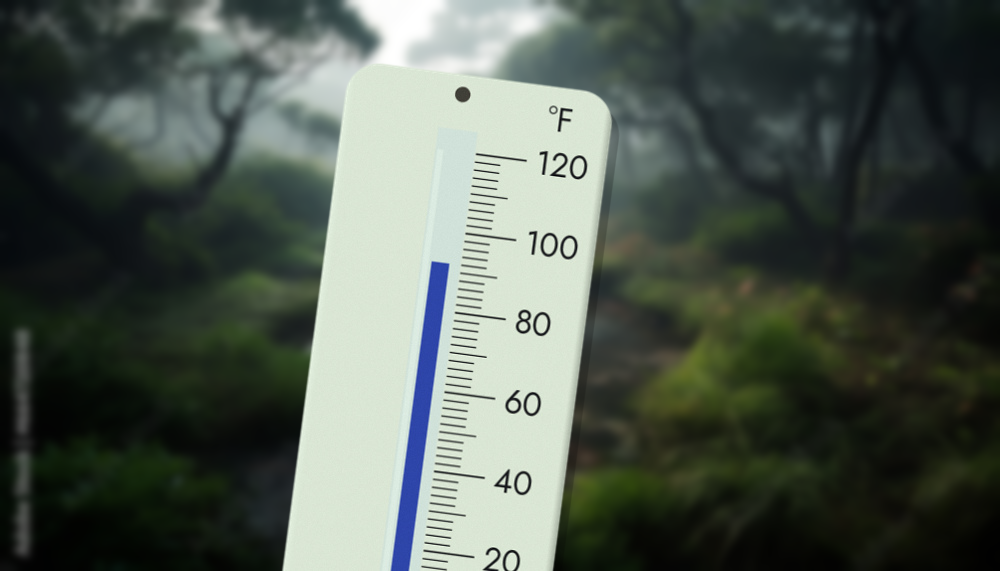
92; °F
